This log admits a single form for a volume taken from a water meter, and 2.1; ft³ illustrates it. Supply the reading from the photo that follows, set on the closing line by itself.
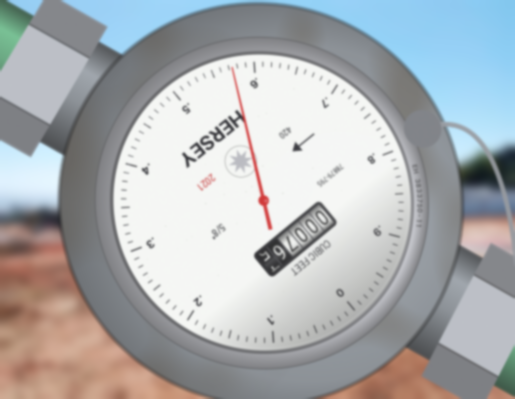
764.57; ft³
